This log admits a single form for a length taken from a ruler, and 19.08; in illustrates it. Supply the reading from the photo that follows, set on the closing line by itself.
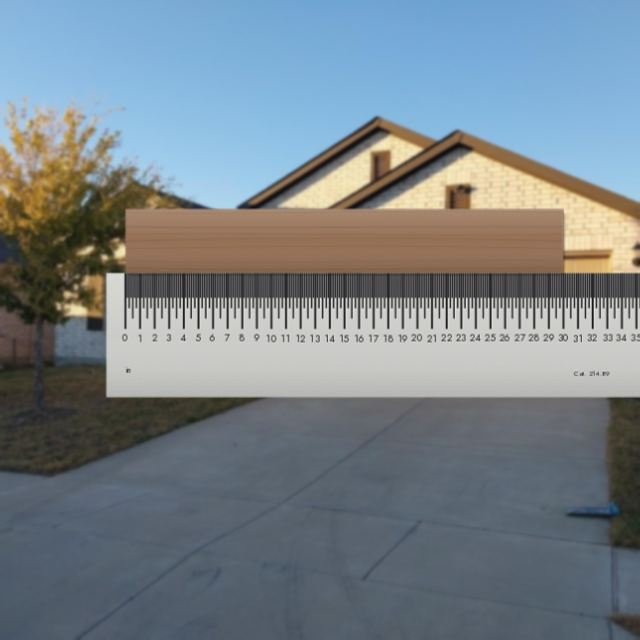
30; in
